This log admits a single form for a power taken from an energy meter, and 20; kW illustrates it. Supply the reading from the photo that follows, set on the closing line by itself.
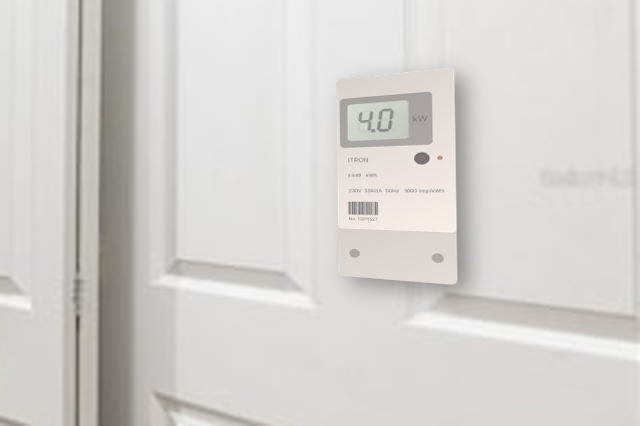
4.0; kW
